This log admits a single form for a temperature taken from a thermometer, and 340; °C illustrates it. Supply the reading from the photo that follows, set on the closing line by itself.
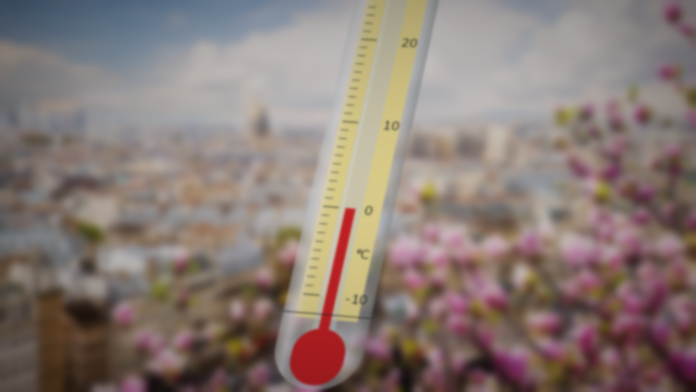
0; °C
